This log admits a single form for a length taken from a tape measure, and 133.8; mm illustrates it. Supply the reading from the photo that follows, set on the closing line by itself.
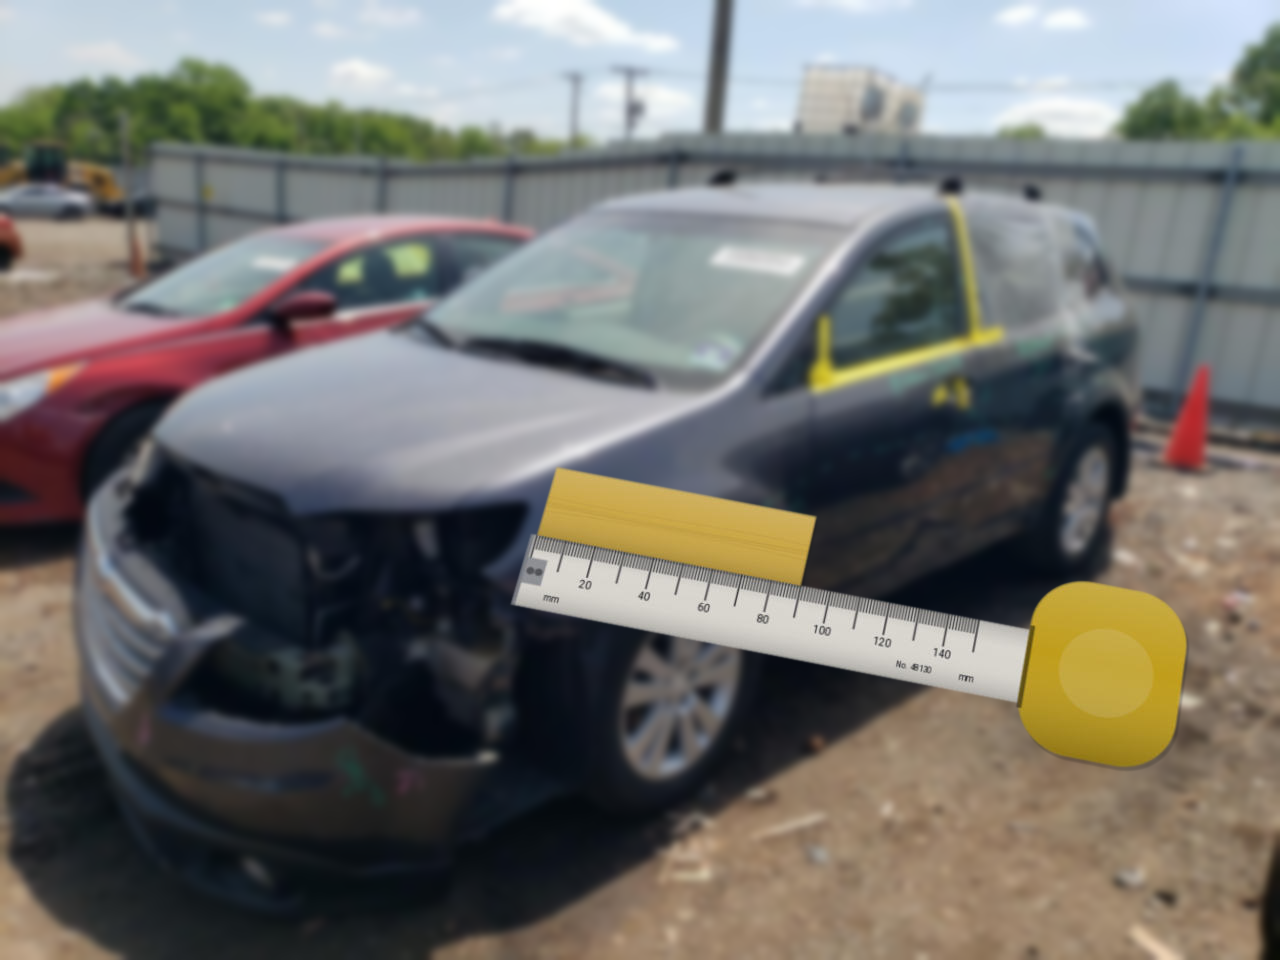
90; mm
